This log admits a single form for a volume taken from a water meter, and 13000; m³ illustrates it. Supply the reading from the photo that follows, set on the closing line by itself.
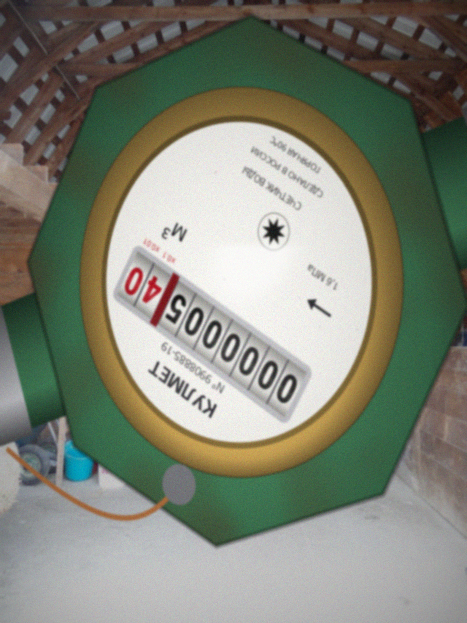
5.40; m³
